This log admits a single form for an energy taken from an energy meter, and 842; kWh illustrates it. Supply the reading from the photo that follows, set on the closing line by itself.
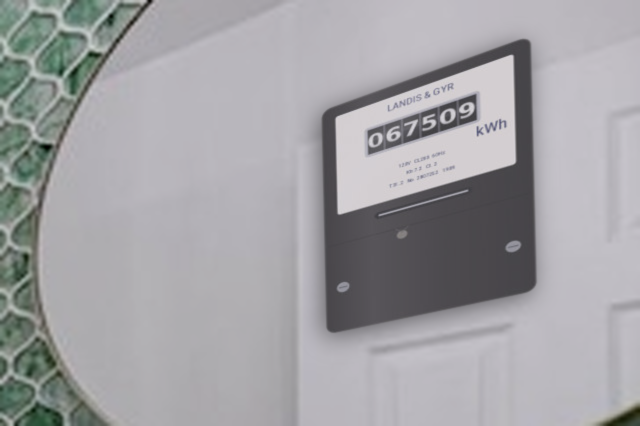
67509; kWh
